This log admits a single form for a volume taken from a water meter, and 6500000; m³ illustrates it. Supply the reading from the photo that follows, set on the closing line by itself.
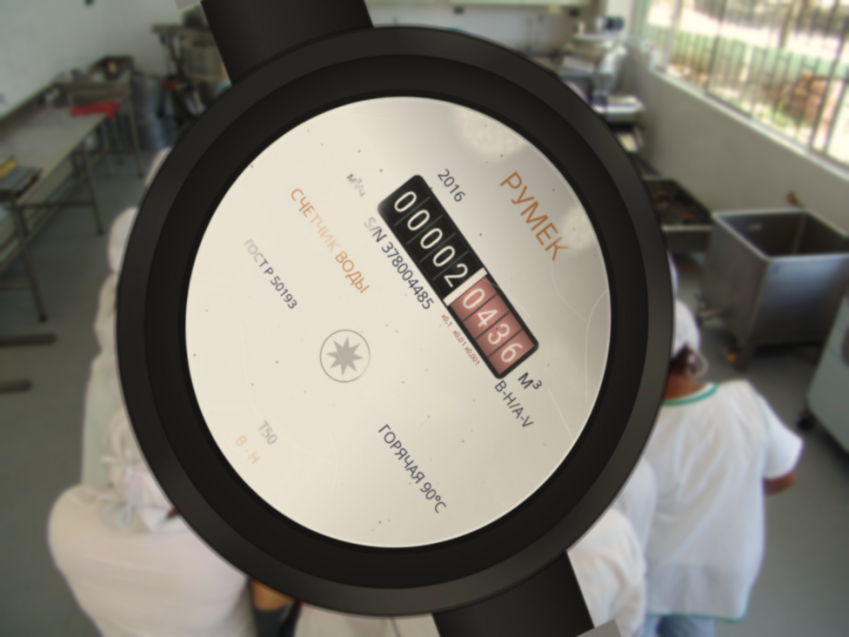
2.0436; m³
